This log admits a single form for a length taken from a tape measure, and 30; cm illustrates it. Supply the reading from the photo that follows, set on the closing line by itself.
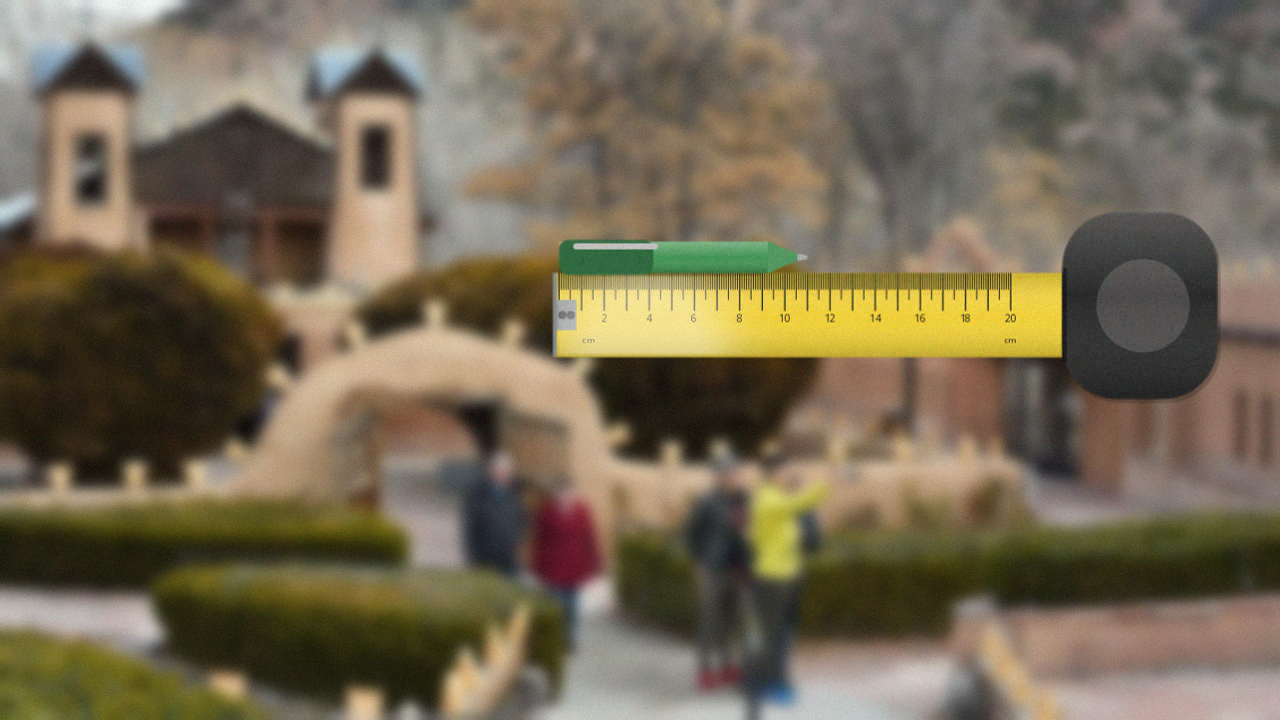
11; cm
